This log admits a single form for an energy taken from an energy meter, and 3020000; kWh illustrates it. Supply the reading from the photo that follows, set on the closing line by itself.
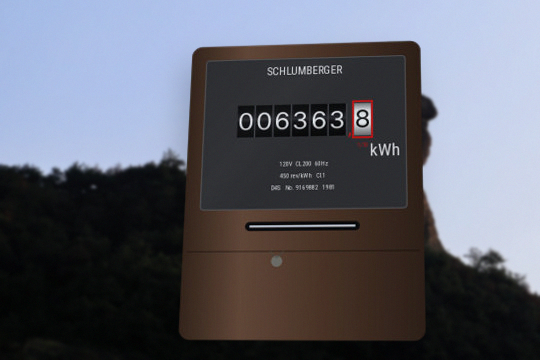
6363.8; kWh
